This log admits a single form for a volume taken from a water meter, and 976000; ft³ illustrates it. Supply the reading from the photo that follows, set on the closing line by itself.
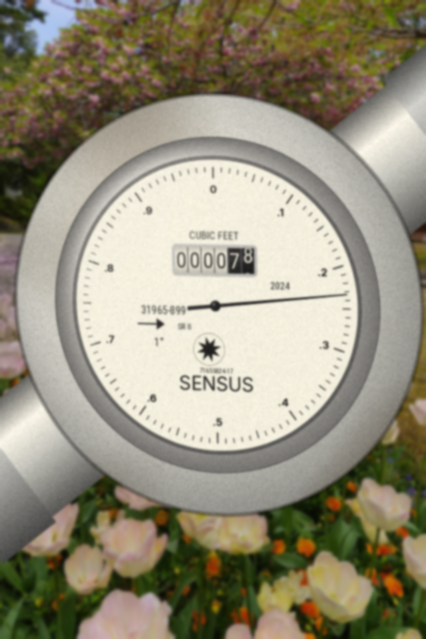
78.23; ft³
